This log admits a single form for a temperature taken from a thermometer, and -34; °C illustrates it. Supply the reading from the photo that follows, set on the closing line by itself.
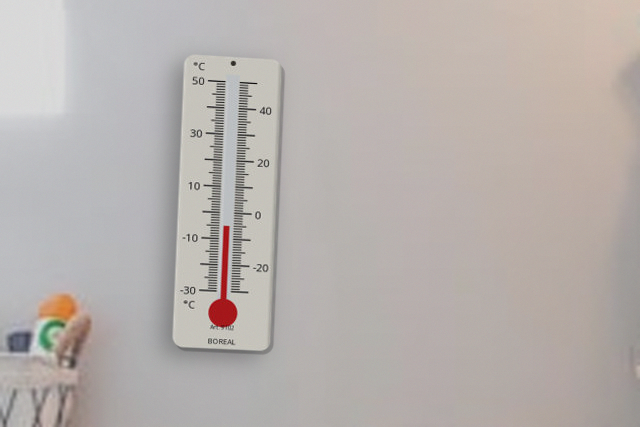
-5; °C
